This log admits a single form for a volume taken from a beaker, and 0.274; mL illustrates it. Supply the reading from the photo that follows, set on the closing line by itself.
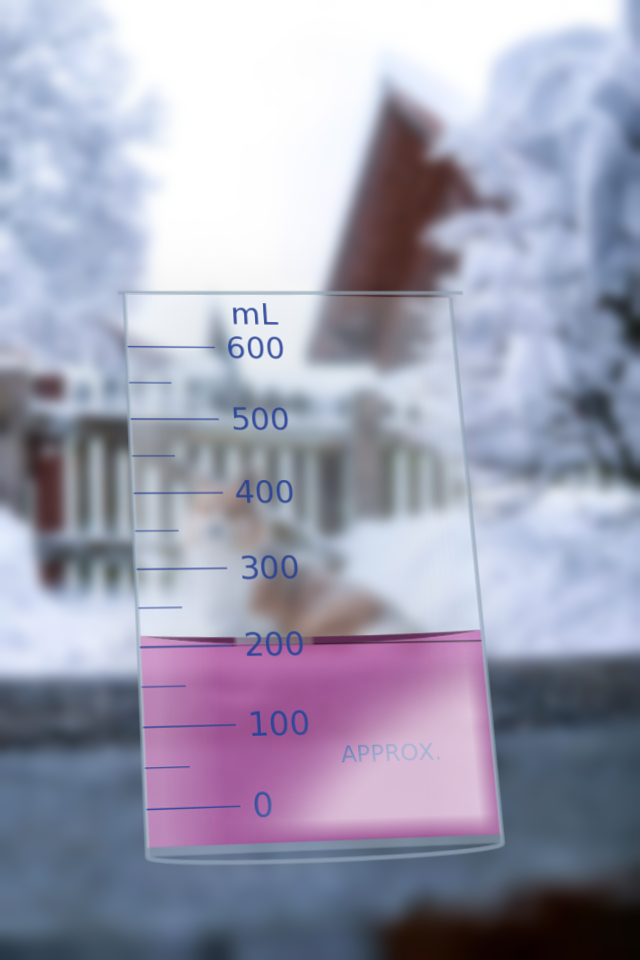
200; mL
